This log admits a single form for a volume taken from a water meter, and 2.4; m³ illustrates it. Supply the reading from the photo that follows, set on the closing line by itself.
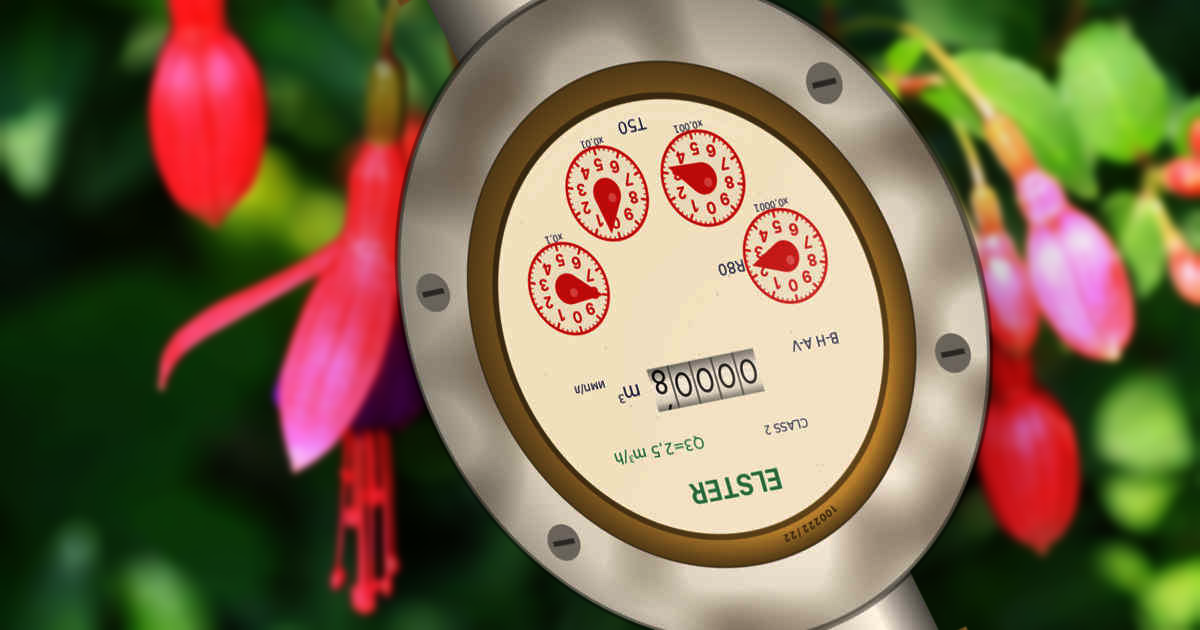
7.8032; m³
